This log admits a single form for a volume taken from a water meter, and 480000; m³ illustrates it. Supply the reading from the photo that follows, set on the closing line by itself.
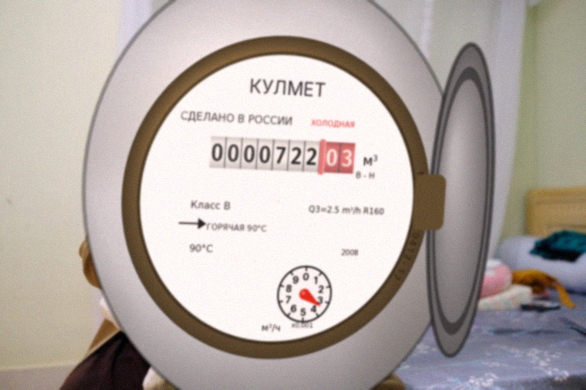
722.033; m³
